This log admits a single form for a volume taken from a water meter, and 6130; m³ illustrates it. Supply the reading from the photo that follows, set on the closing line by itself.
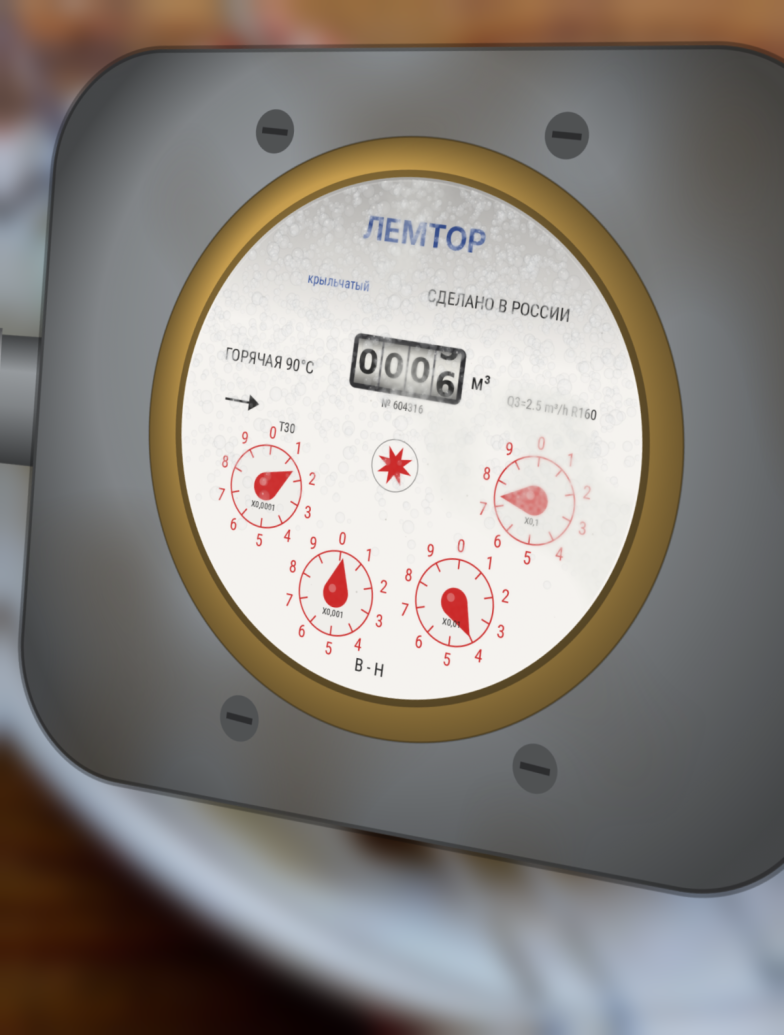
5.7401; m³
